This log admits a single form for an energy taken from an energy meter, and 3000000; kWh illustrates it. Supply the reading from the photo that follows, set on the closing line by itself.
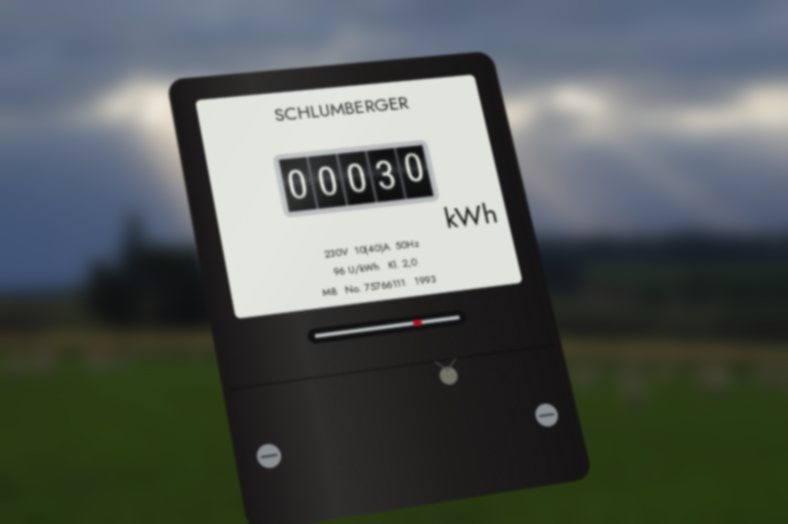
30; kWh
